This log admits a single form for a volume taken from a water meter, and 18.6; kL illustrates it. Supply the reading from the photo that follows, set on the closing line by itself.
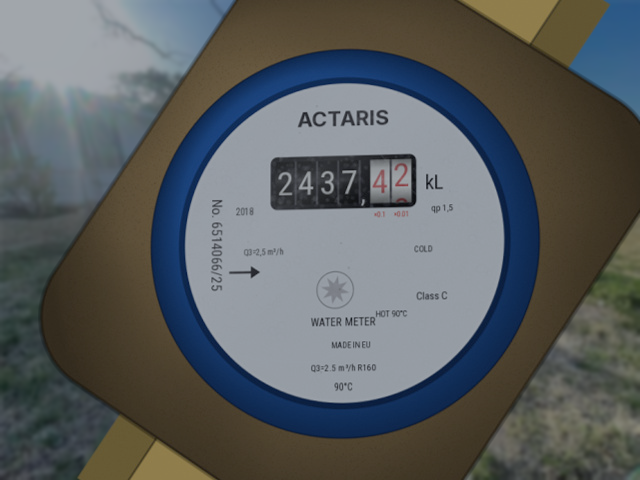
2437.42; kL
